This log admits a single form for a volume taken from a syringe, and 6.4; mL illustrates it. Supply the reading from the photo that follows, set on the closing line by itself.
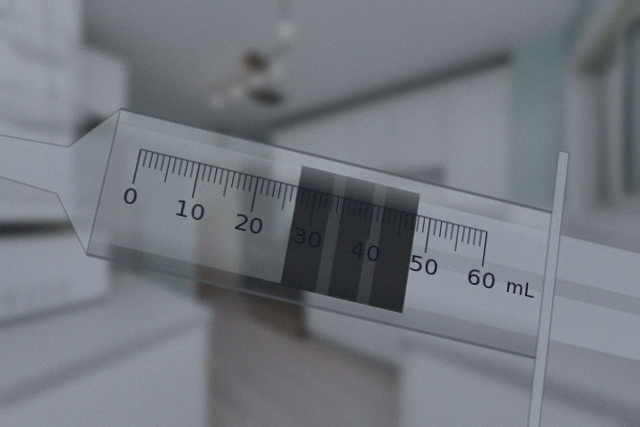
27; mL
